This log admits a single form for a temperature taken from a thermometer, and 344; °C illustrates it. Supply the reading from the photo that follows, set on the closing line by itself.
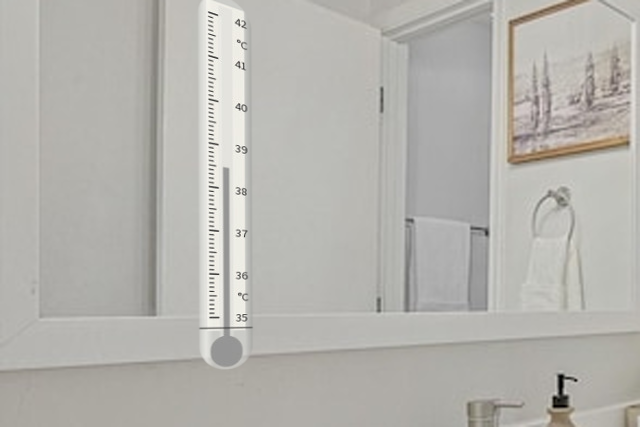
38.5; °C
